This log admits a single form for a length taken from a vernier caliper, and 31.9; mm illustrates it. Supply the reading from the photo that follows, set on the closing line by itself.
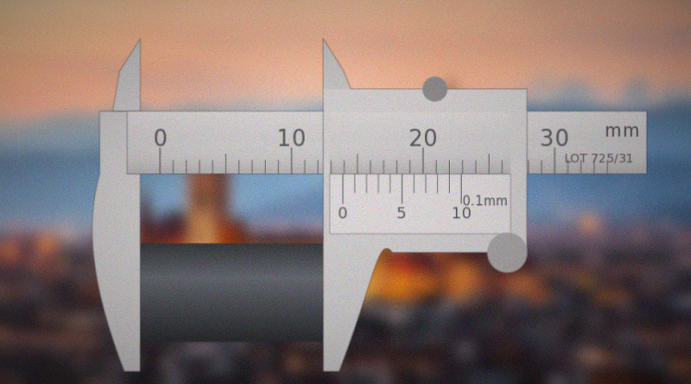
13.9; mm
